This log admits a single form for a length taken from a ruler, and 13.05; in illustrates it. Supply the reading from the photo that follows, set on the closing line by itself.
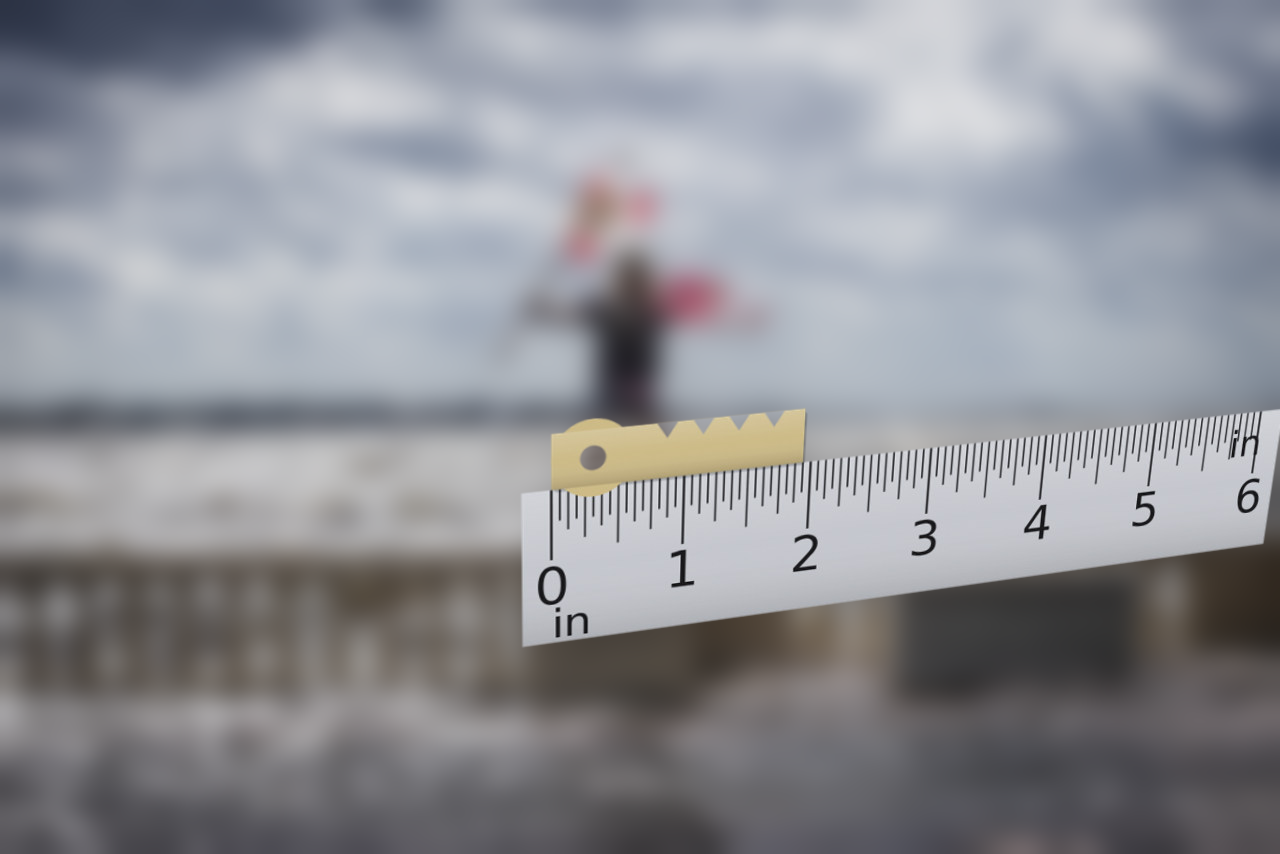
1.9375; in
